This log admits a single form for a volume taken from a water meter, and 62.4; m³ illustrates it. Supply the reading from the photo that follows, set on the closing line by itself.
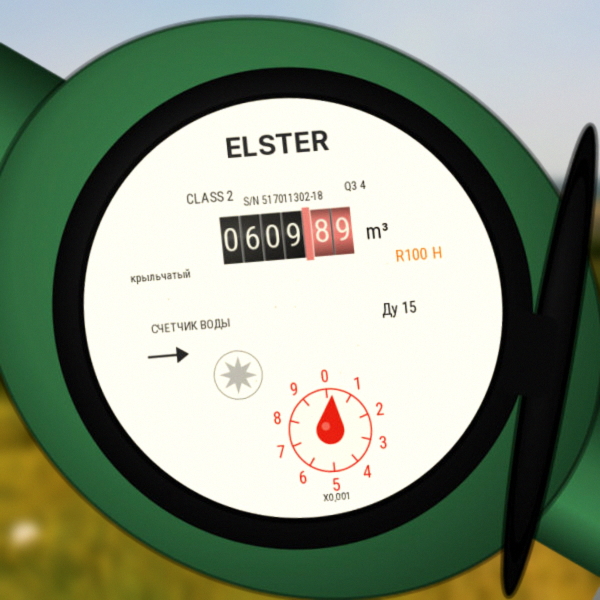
609.890; m³
